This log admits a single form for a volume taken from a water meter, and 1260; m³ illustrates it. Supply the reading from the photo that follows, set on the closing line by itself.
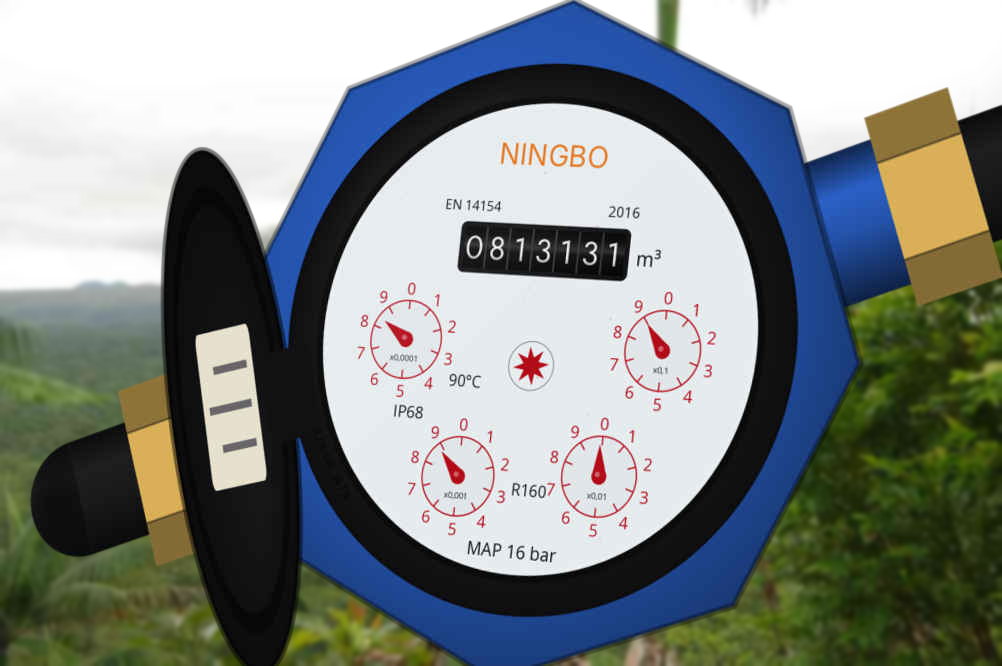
813131.8988; m³
